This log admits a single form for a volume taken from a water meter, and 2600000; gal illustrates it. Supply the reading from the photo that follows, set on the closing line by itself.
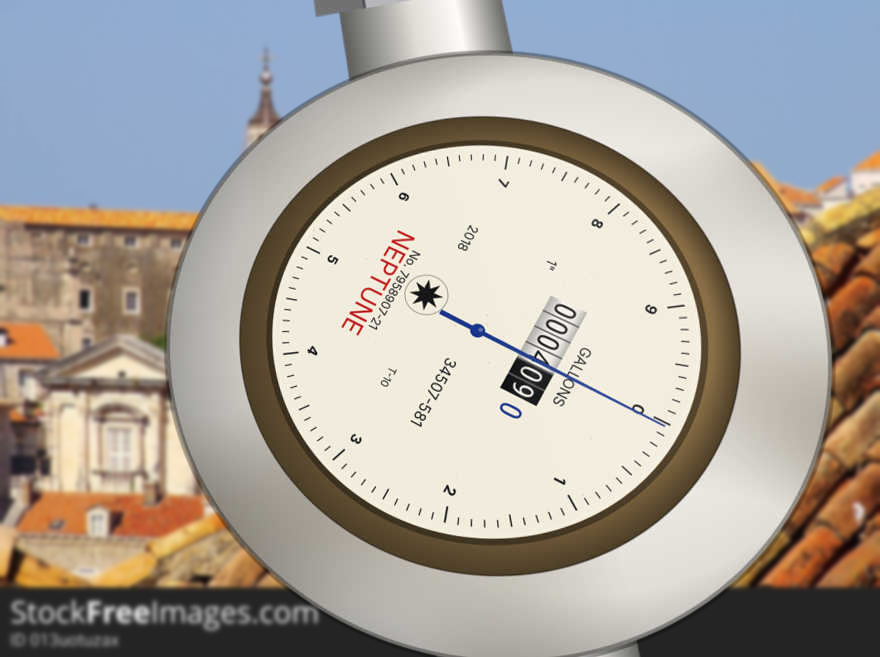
4090.0; gal
